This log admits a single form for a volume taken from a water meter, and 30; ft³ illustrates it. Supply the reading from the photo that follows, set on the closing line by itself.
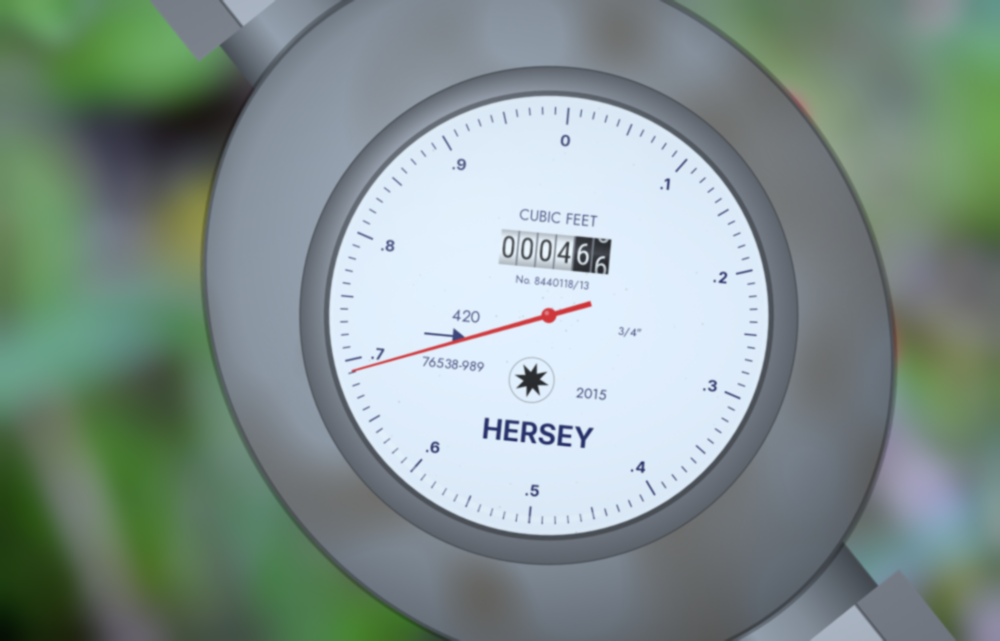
465.69; ft³
